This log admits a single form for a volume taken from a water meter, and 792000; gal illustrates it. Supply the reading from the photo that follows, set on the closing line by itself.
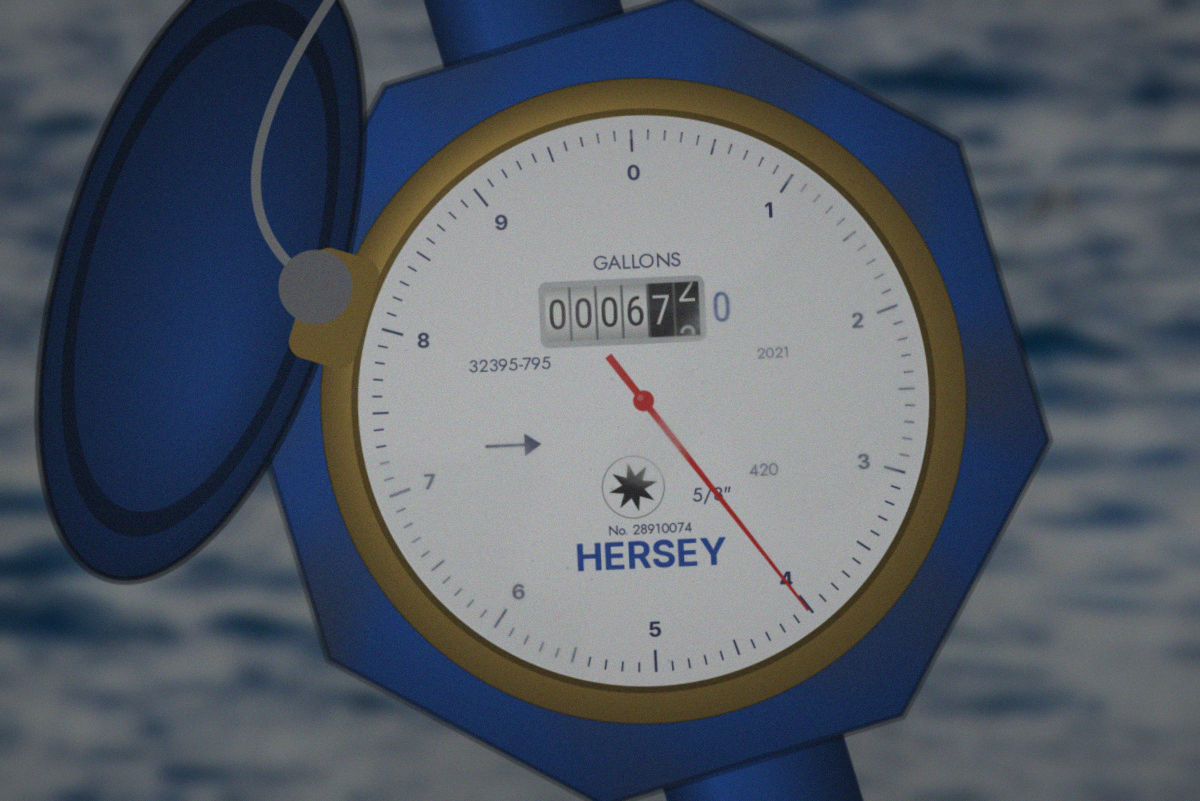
6724.0; gal
